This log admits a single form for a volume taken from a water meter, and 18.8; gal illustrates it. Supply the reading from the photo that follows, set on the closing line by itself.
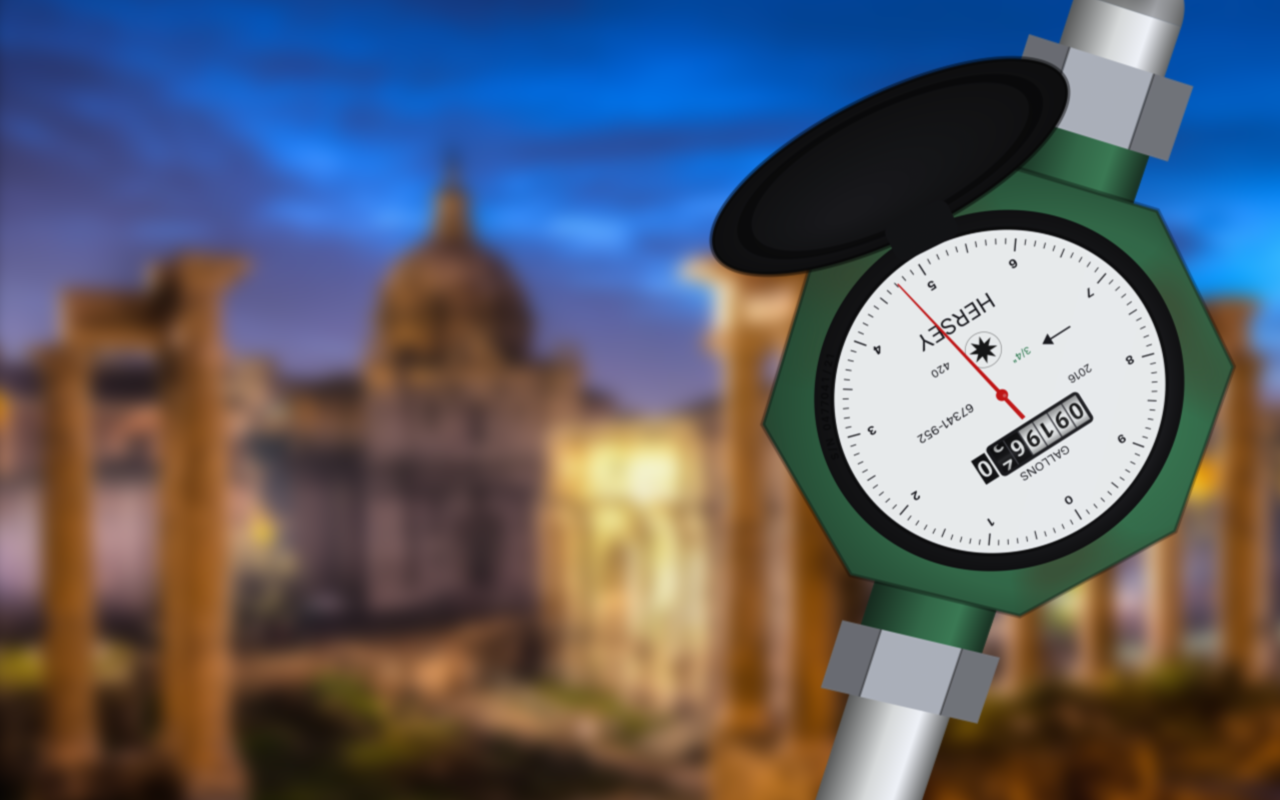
919624.7; gal
